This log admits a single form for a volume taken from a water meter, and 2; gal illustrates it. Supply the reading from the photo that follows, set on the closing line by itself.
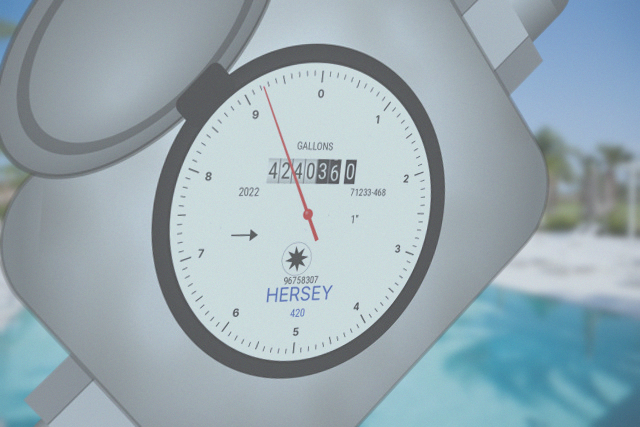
4240359.2; gal
